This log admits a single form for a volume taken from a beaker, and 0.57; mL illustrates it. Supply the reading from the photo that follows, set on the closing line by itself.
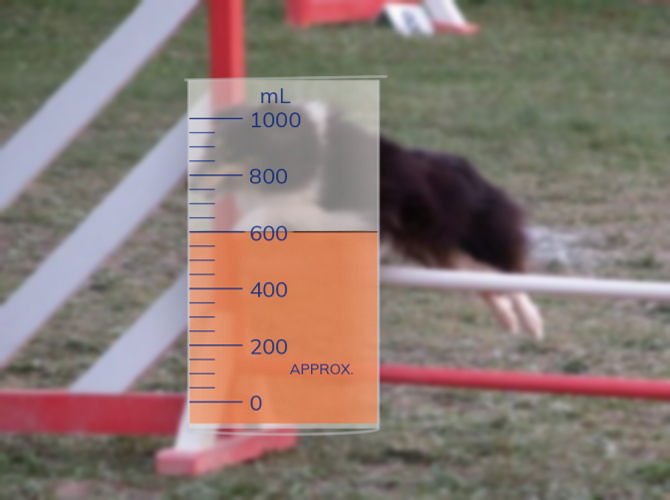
600; mL
